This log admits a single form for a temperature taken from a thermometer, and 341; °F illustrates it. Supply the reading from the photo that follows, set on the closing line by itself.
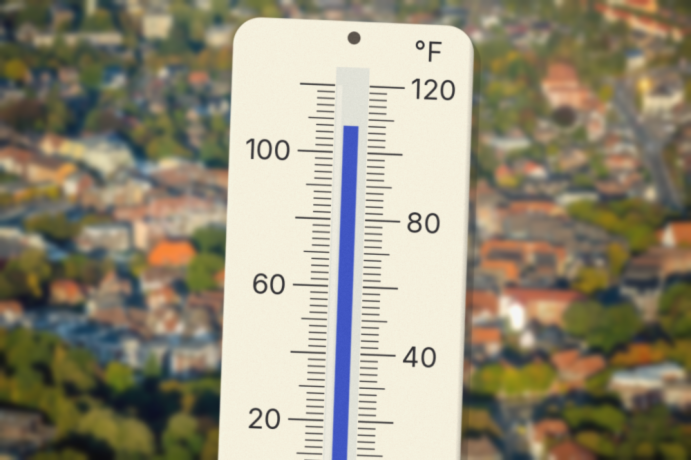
108; °F
